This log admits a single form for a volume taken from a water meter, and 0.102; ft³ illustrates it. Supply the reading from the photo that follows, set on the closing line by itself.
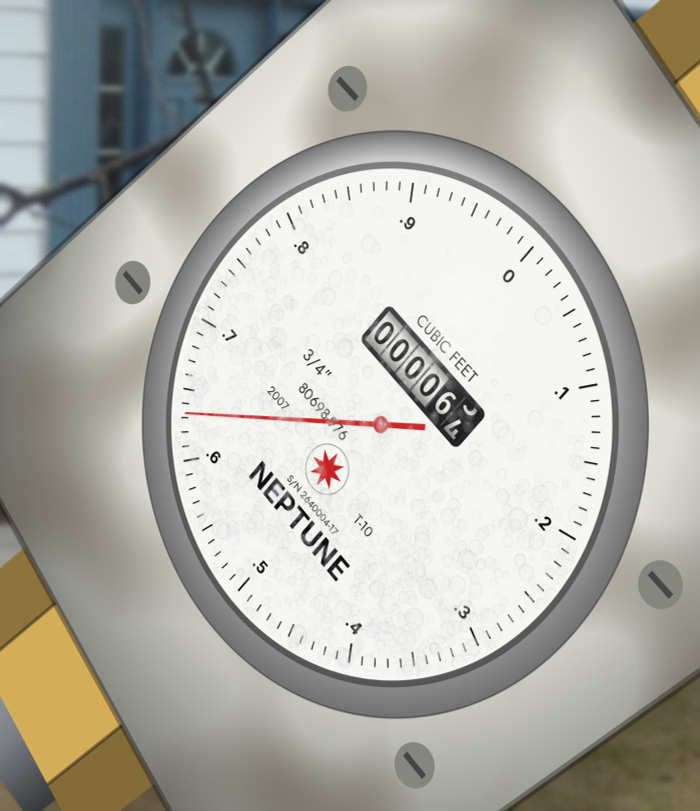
63.63; ft³
